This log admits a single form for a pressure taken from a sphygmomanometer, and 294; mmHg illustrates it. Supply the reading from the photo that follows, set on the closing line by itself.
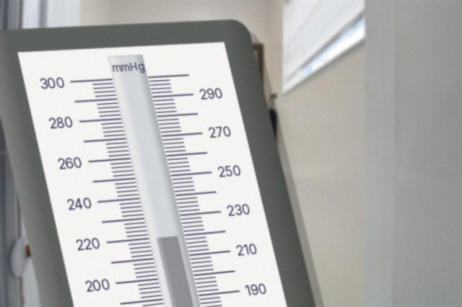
220; mmHg
